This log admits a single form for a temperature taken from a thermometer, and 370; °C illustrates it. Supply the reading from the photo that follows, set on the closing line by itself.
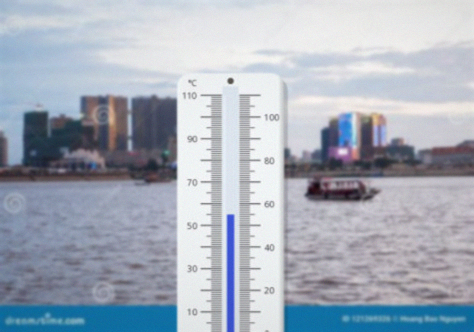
55; °C
